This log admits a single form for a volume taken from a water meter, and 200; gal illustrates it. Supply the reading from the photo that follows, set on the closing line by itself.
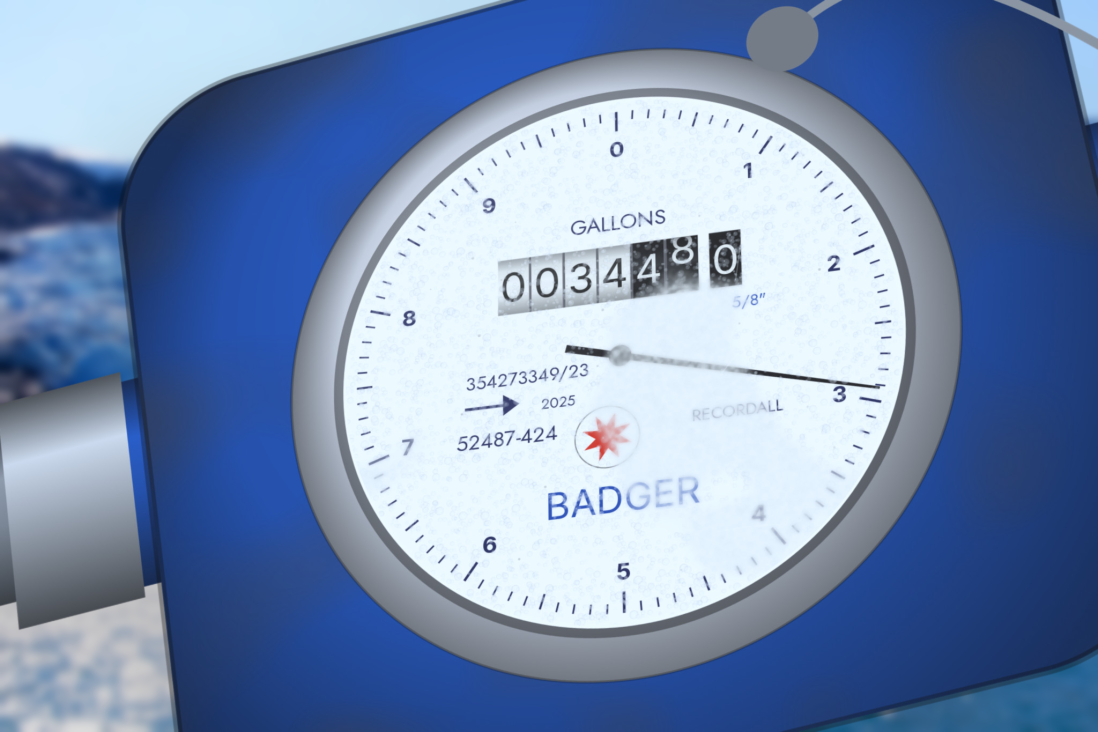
34482.9; gal
